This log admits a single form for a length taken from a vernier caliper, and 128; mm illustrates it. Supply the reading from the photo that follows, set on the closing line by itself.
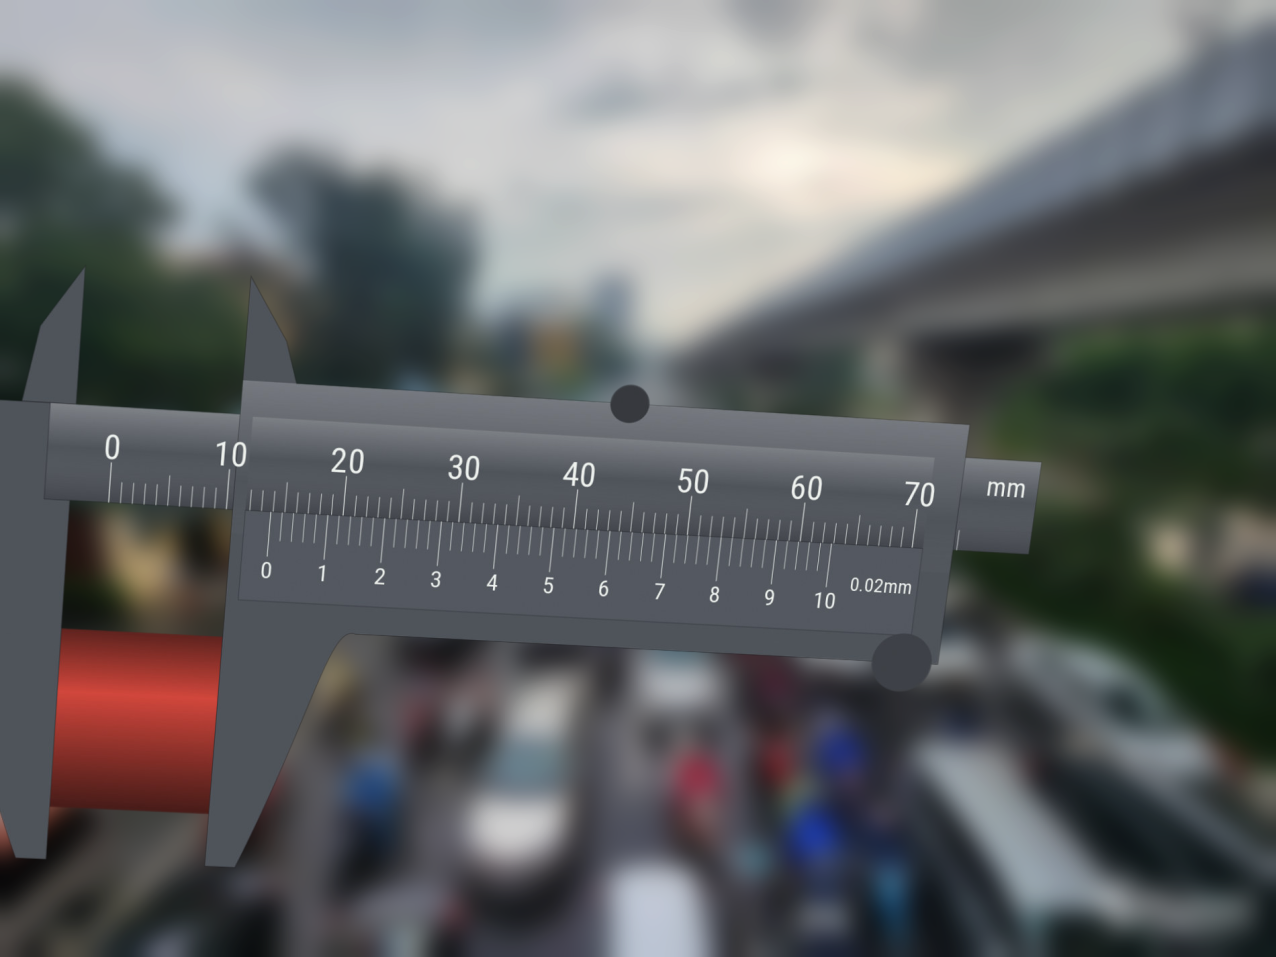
13.8; mm
